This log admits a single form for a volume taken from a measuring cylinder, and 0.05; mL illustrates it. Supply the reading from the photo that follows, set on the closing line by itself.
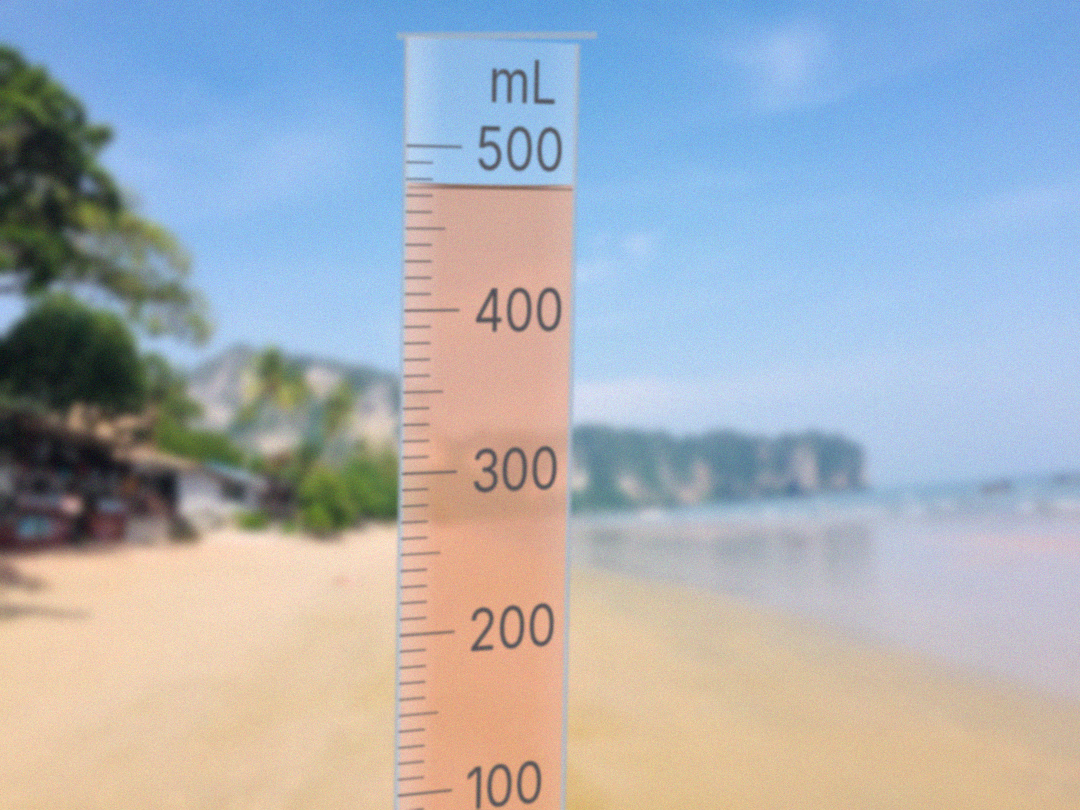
475; mL
